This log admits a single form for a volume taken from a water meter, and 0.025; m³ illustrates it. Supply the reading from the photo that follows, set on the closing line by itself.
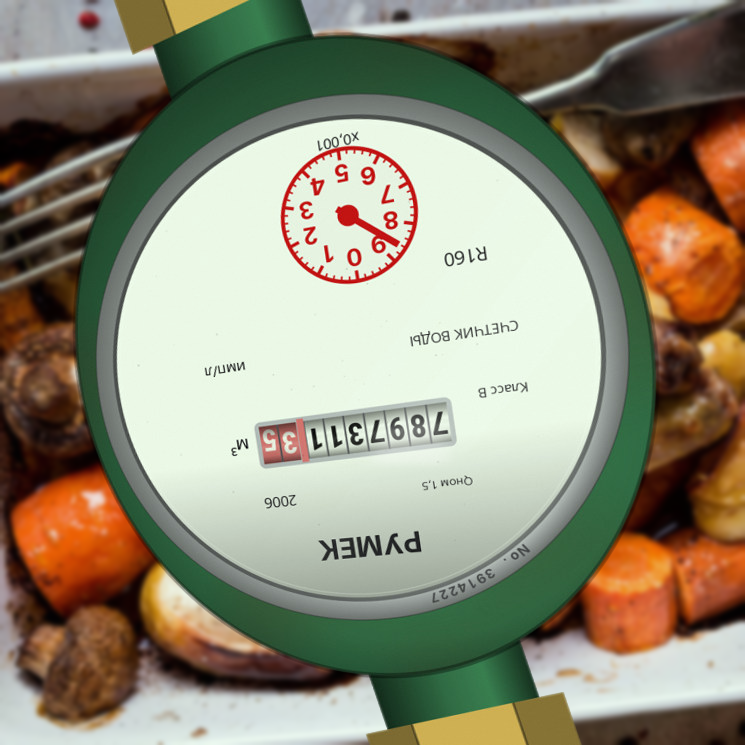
7897311.348; m³
